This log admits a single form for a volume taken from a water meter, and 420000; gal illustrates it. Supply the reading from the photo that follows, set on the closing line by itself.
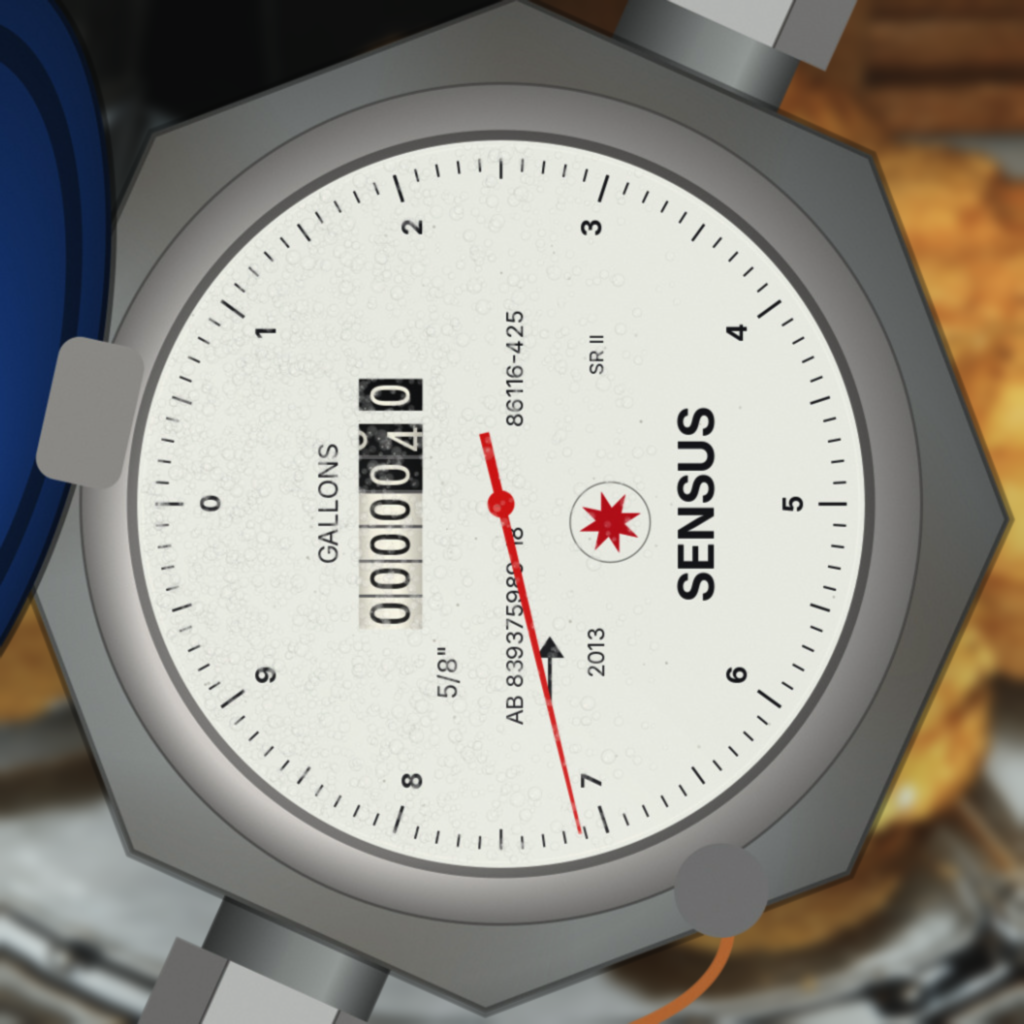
37.1; gal
